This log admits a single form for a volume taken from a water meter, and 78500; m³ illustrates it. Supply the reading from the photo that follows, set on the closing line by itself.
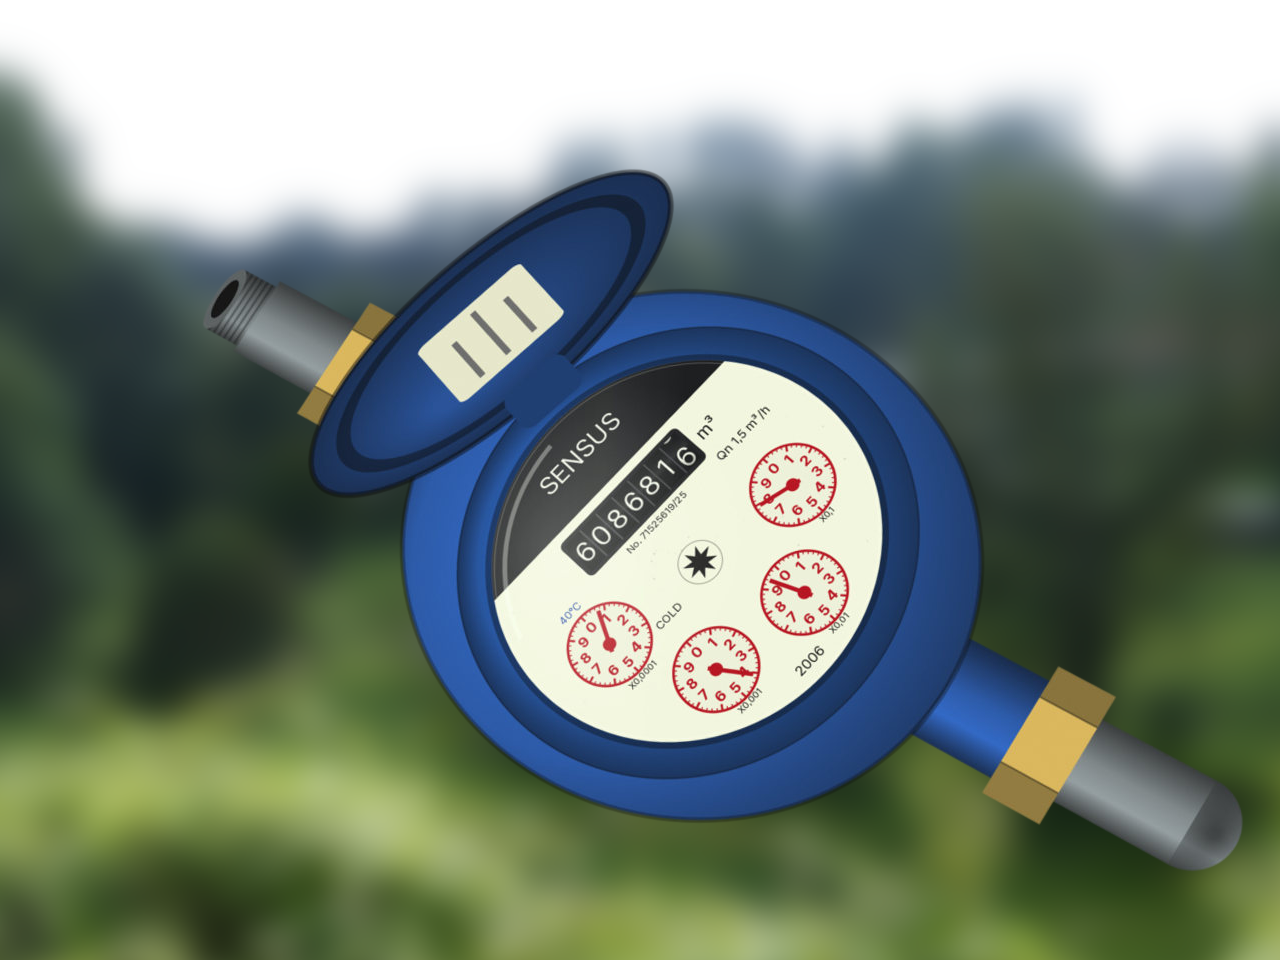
6086815.7940; m³
